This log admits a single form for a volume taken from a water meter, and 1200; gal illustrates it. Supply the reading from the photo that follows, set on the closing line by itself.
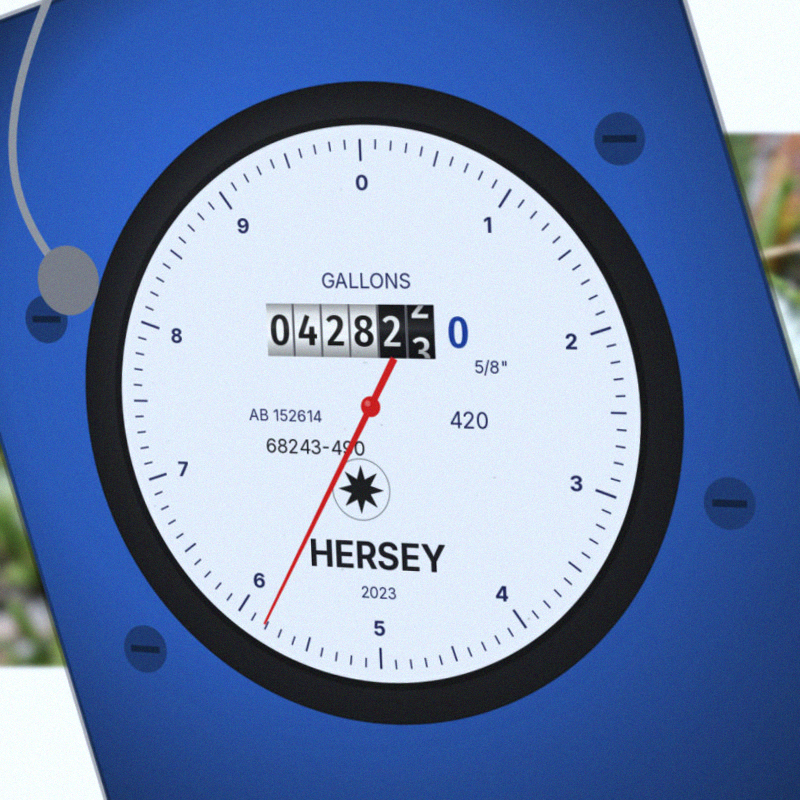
428225.8; gal
